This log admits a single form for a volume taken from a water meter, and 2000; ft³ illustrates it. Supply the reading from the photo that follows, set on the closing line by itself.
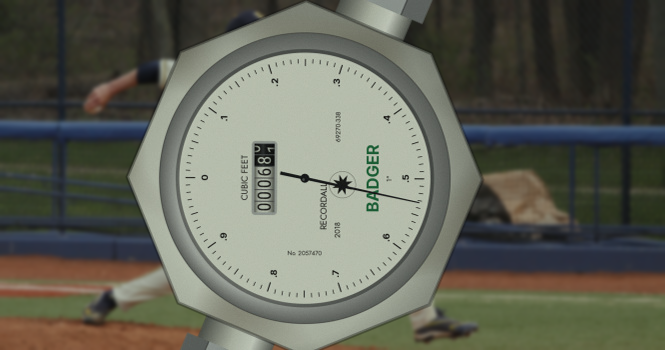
680.53; ft³
